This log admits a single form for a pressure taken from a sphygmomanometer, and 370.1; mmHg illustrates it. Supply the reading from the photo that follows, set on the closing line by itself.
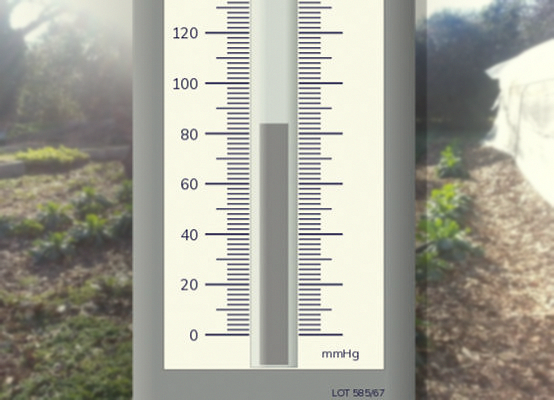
84; mmHg
